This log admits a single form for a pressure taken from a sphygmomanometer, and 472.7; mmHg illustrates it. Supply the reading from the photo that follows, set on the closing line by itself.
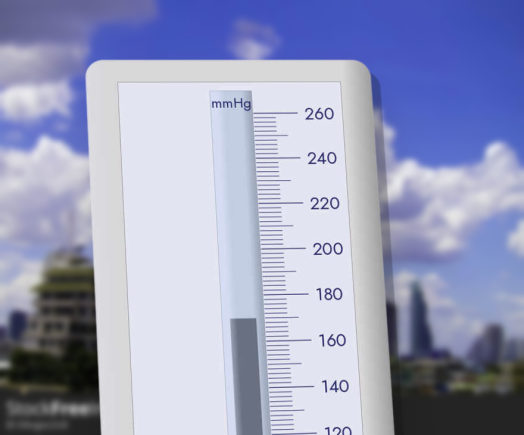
170; mmHg
